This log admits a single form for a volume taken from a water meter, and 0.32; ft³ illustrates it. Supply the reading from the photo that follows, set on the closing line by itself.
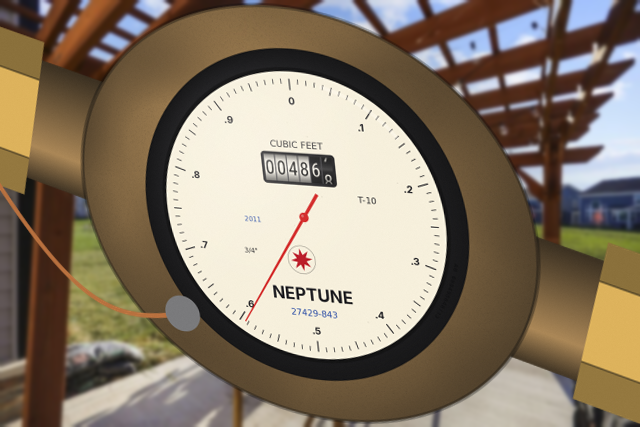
4867.59; ft³
